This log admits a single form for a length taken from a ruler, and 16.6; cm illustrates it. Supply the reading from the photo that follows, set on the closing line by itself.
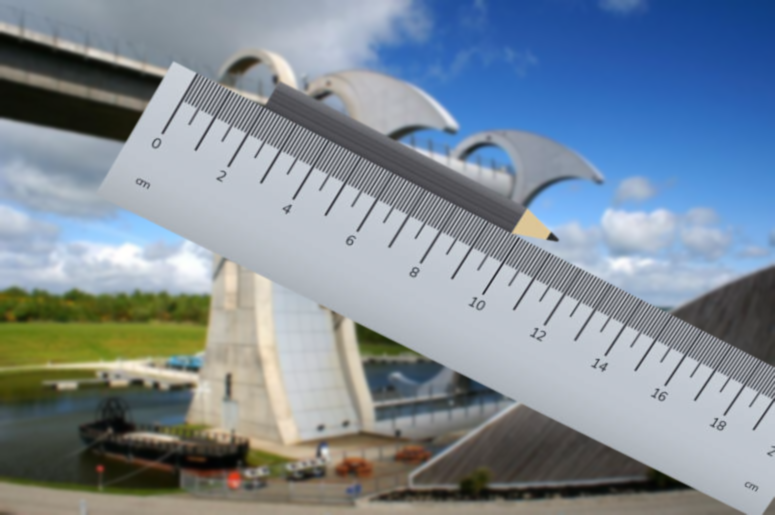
9; cm
